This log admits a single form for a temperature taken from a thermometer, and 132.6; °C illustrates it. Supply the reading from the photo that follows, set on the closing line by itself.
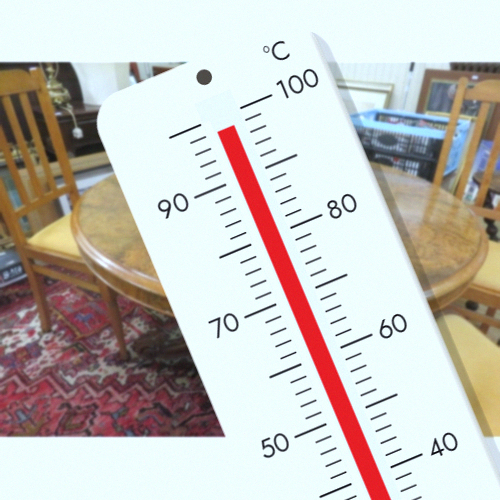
98; °C
